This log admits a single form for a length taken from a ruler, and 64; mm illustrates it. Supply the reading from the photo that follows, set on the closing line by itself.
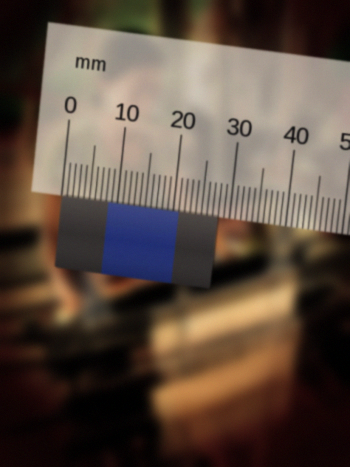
28; mm
